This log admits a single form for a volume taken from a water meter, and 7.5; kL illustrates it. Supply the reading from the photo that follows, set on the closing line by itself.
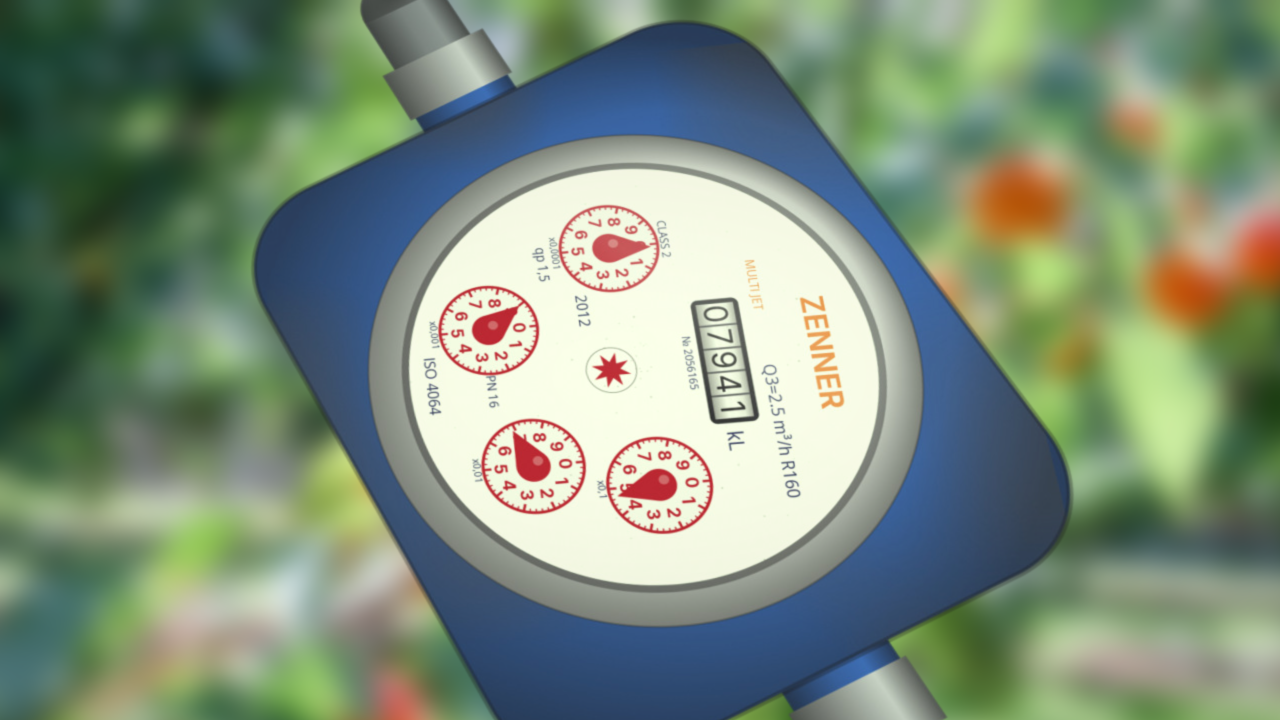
7941.4690; kL
